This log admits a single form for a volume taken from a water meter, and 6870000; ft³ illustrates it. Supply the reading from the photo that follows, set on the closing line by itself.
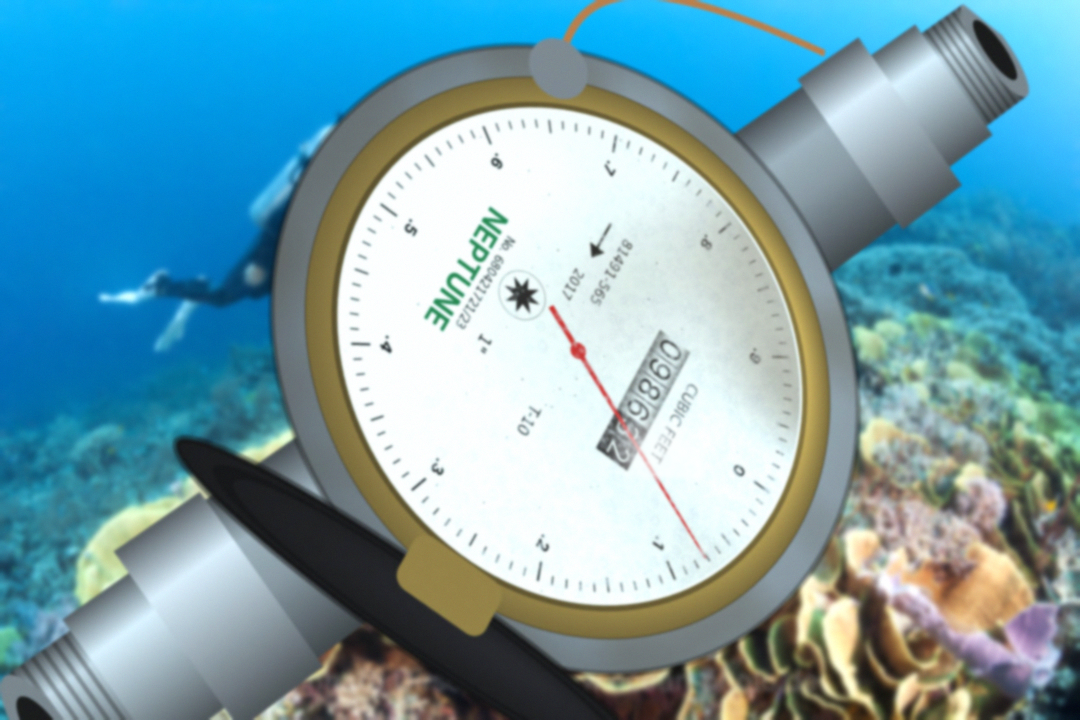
98632.07; ft³
